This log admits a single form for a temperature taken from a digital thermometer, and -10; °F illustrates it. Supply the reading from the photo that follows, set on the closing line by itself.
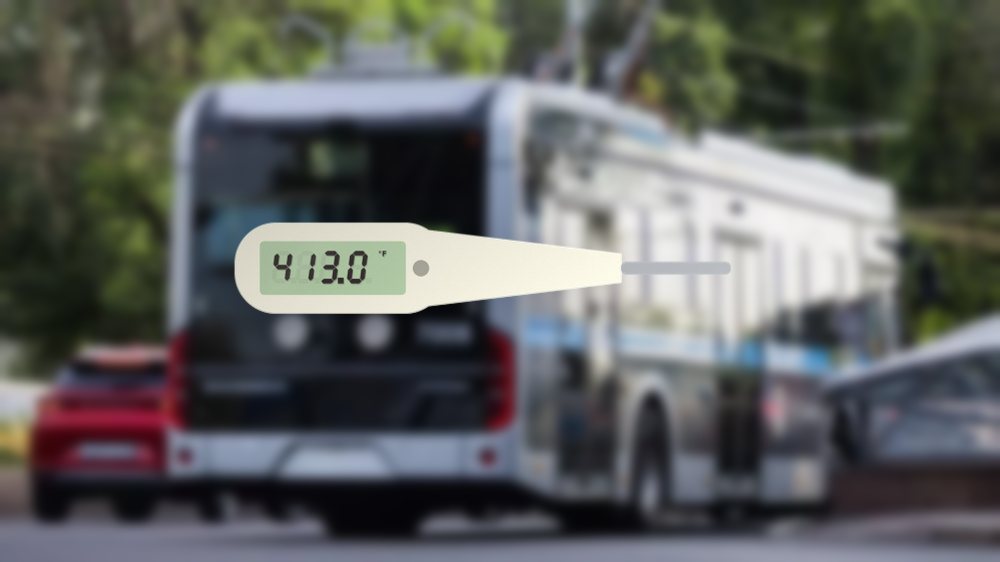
413.0; °F
